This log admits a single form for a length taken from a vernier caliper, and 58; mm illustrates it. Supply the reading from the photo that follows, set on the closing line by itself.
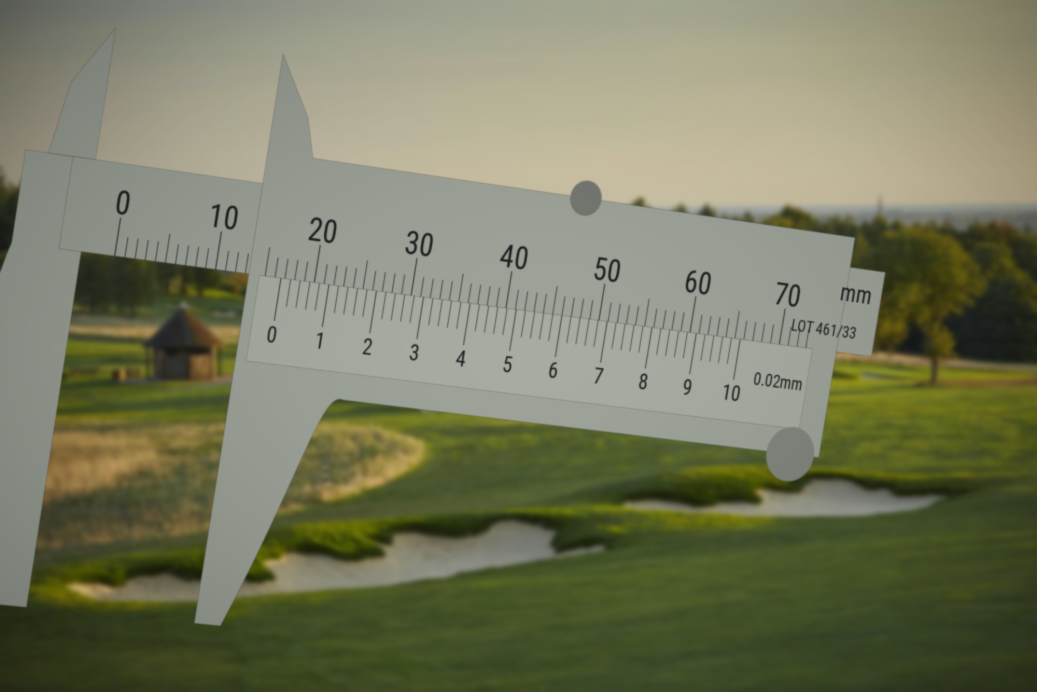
16.6; mm
